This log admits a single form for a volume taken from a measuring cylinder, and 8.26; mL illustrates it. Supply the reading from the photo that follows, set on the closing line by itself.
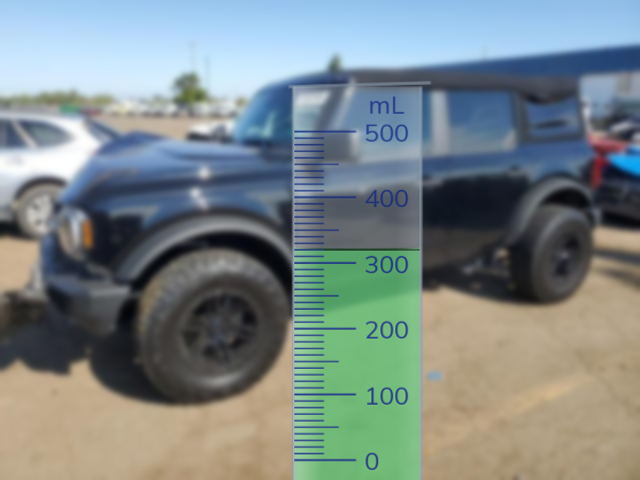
320; mL
